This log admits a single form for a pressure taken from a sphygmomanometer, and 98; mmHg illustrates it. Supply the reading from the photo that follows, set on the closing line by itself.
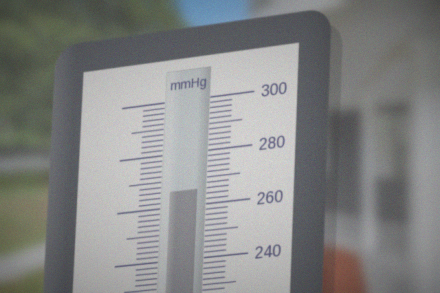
266; mmHg
